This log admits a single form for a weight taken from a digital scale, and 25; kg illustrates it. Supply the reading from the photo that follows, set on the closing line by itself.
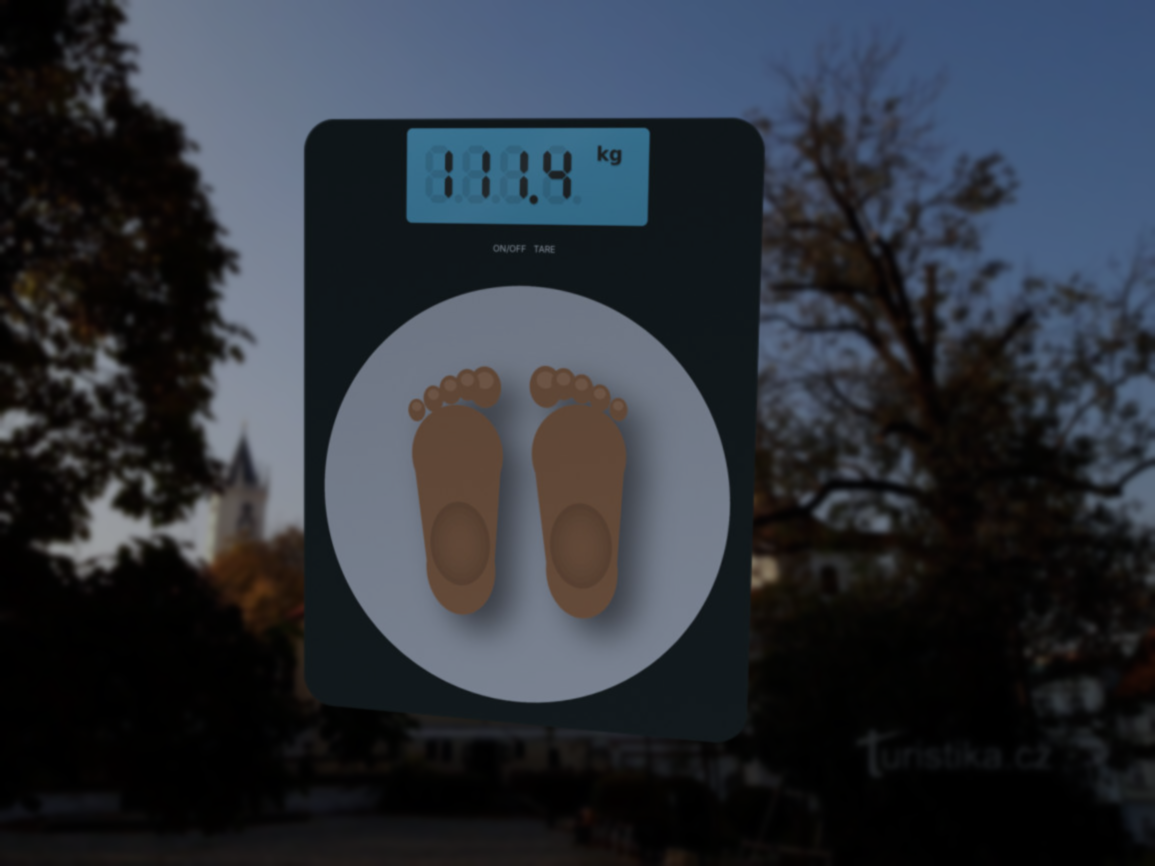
111.4; kg
